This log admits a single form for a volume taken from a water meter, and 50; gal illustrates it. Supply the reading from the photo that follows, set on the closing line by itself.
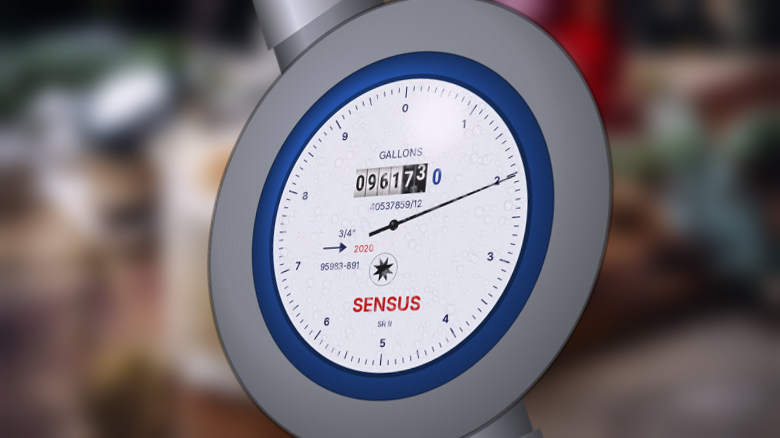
961732.0; gal
